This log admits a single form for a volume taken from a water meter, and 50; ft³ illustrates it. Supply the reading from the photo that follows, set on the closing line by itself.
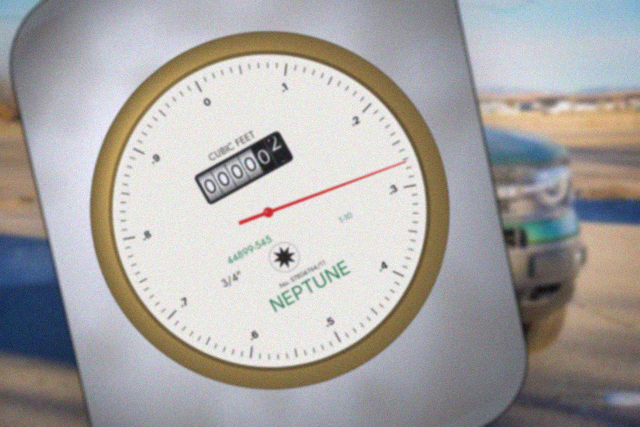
2.27; ft³
